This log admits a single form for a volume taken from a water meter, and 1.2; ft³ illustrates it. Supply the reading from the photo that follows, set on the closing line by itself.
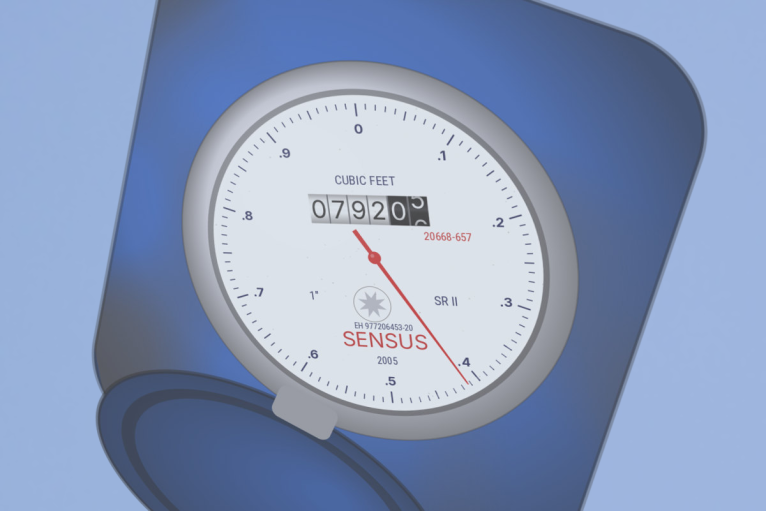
79205.41; ft³
